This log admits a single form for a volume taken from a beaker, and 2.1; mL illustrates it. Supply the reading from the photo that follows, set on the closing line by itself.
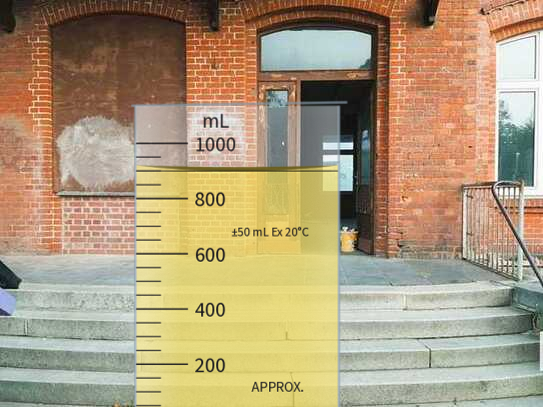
900; mL
